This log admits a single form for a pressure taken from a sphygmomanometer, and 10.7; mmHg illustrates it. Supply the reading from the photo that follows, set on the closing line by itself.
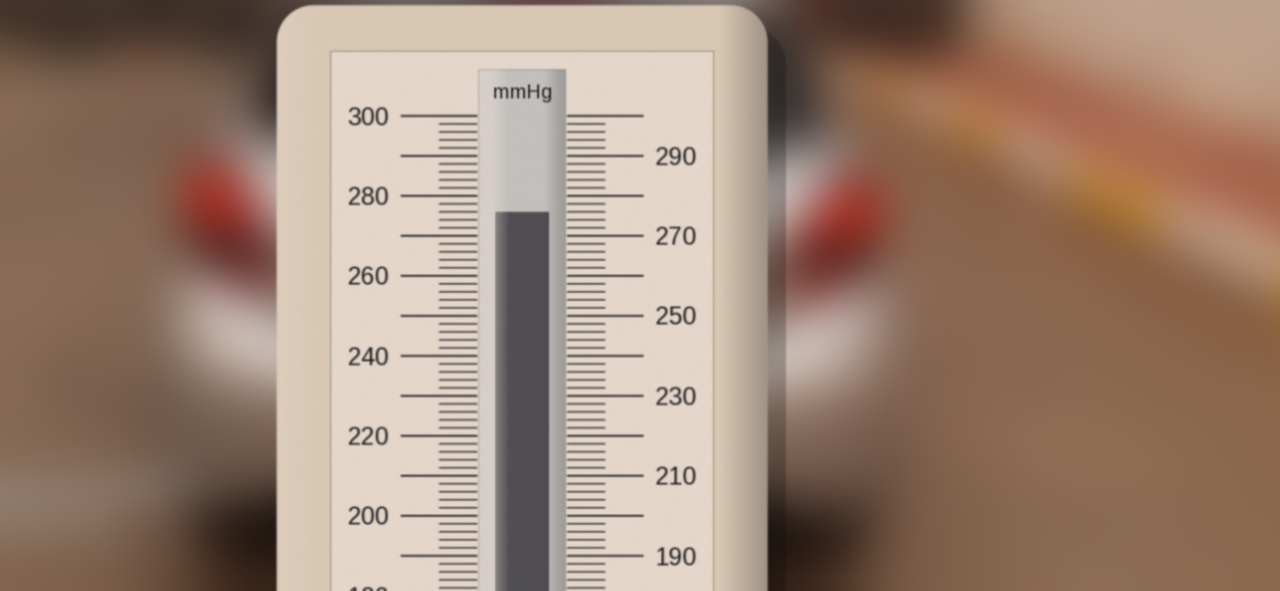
276; mmHg
